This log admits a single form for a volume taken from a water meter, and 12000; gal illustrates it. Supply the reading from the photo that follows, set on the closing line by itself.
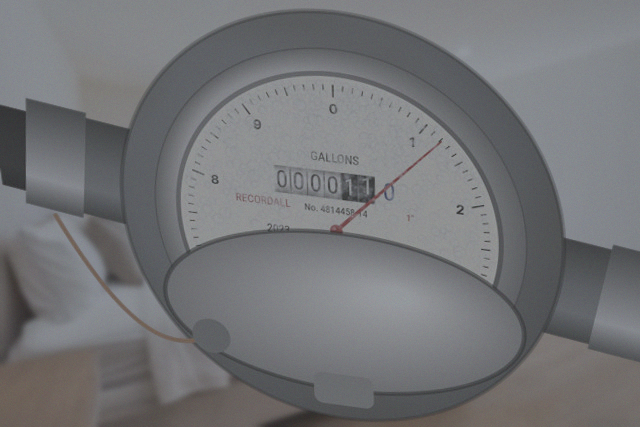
111.2; gal
